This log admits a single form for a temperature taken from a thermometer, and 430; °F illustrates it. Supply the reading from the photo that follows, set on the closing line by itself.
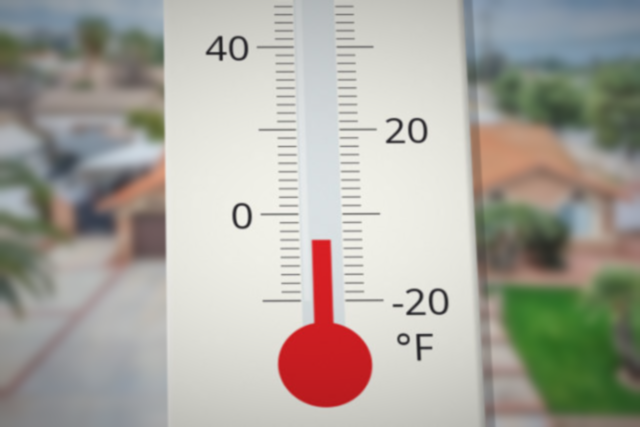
-6; °F
